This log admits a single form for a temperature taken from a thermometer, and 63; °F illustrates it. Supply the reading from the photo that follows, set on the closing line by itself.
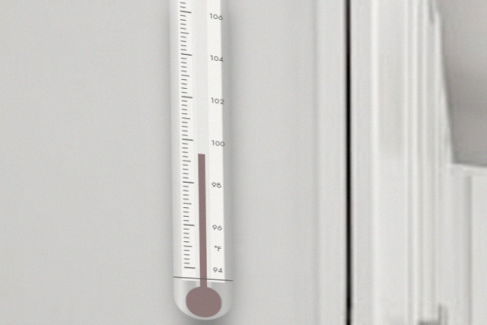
99.4; °F
